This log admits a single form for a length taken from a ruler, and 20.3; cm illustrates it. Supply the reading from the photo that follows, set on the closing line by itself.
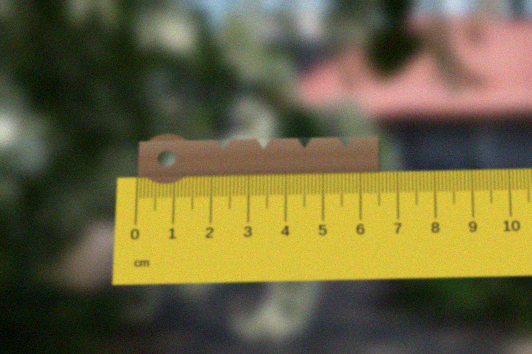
6.5; cm
